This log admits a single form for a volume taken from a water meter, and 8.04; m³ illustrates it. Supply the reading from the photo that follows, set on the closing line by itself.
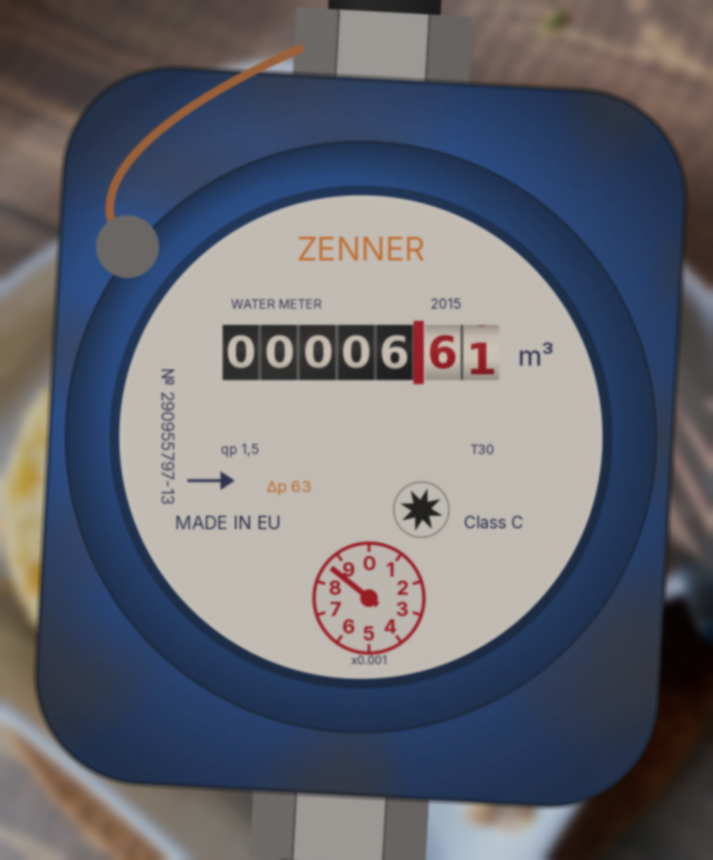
6.608; m³
